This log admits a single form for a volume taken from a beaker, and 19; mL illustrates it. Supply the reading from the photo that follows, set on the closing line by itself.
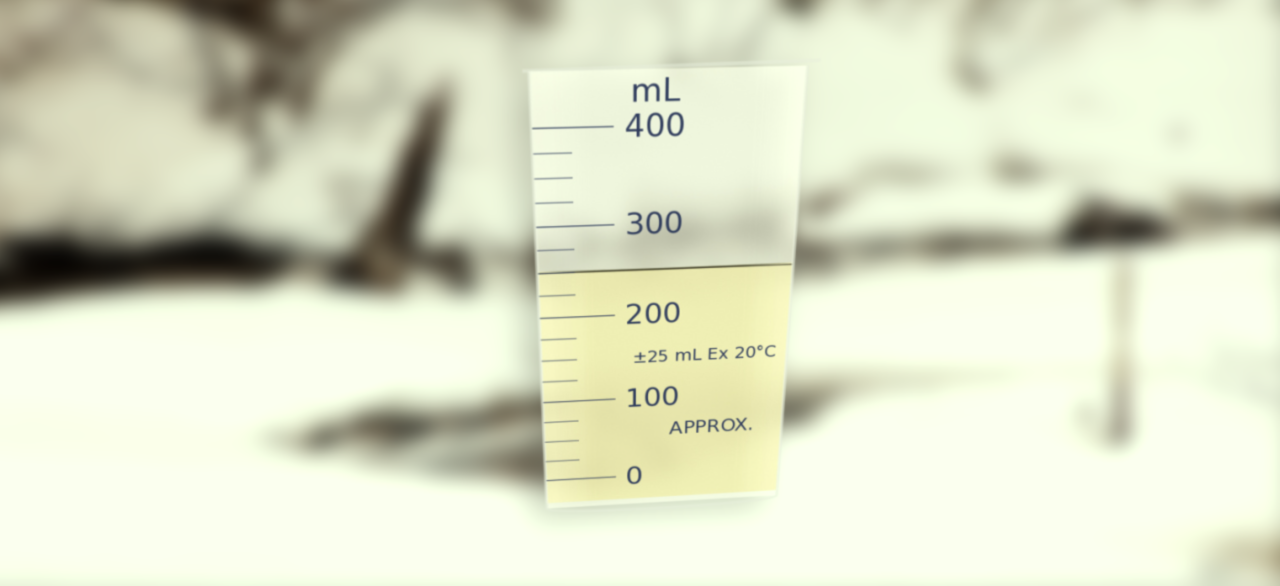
250; mL
